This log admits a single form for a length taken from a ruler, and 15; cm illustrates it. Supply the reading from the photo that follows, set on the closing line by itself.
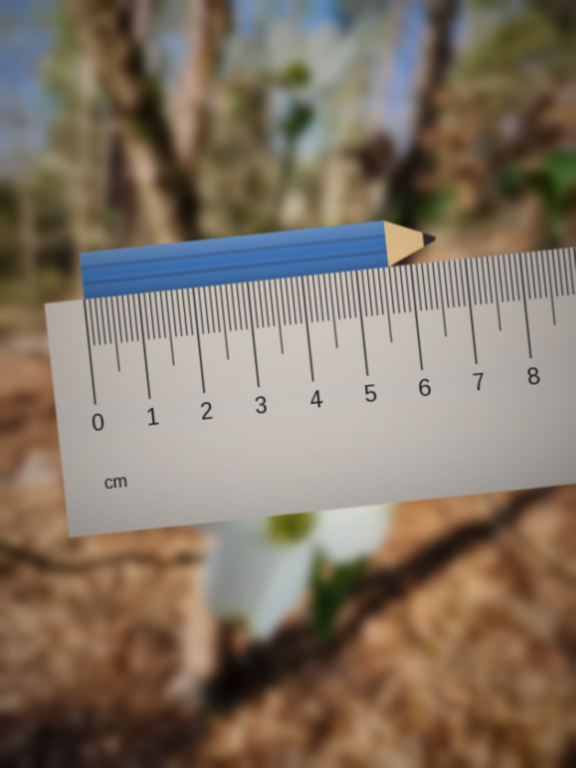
6.5; cm
